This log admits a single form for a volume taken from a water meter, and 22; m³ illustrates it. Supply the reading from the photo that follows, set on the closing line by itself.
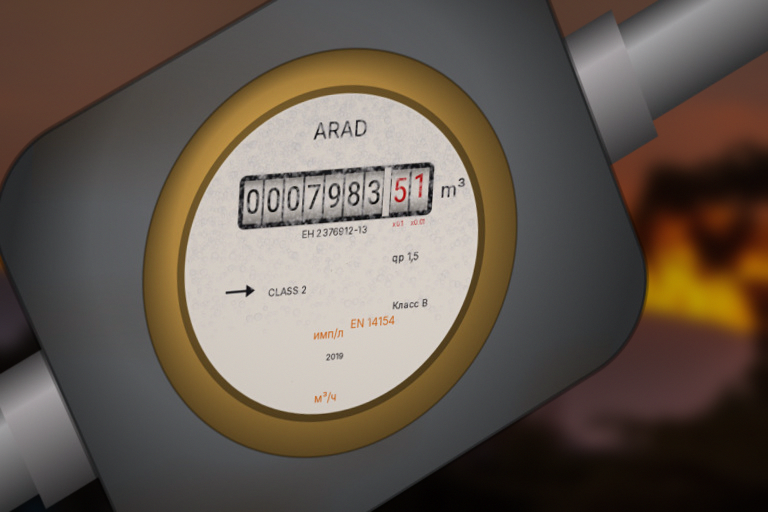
7983.51; m³
